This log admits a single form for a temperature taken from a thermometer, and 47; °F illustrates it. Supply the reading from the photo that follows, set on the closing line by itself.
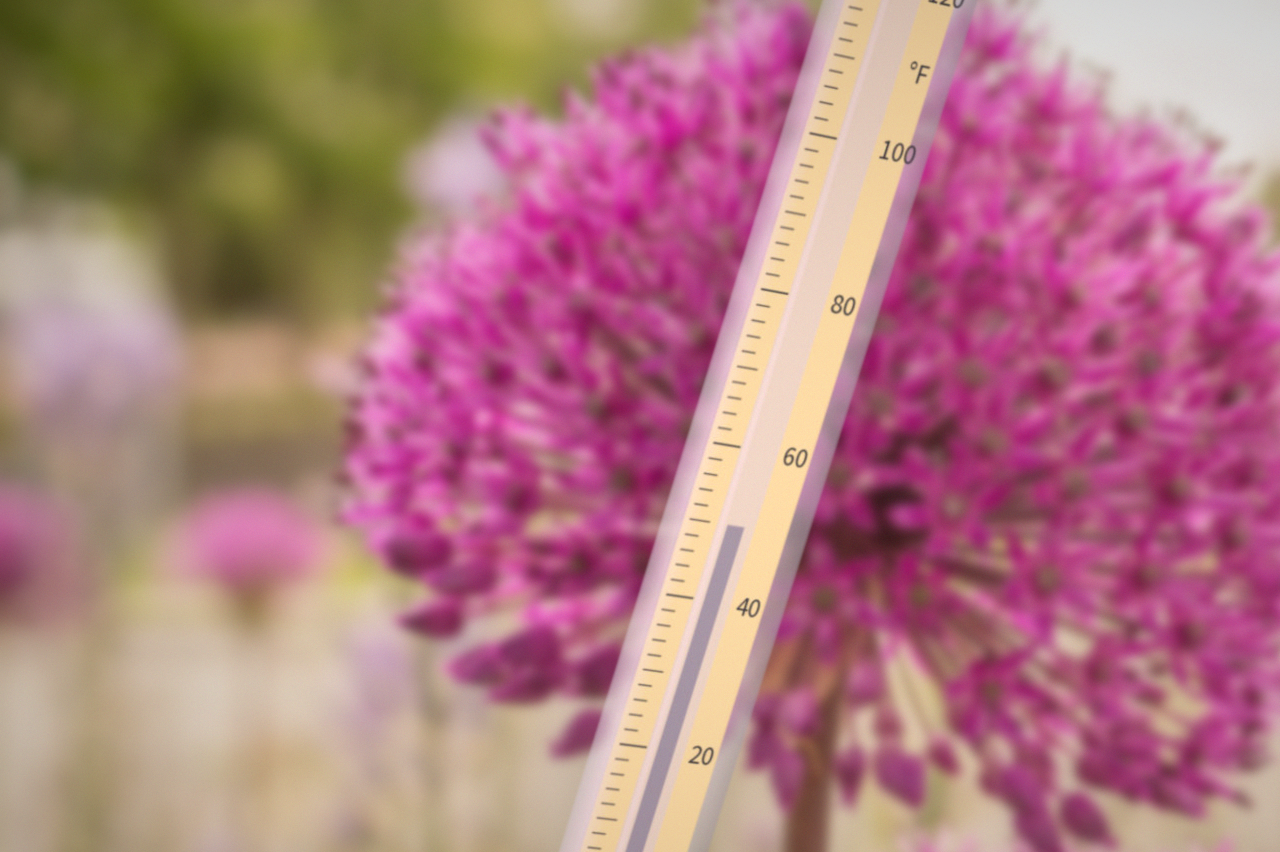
50; °F
